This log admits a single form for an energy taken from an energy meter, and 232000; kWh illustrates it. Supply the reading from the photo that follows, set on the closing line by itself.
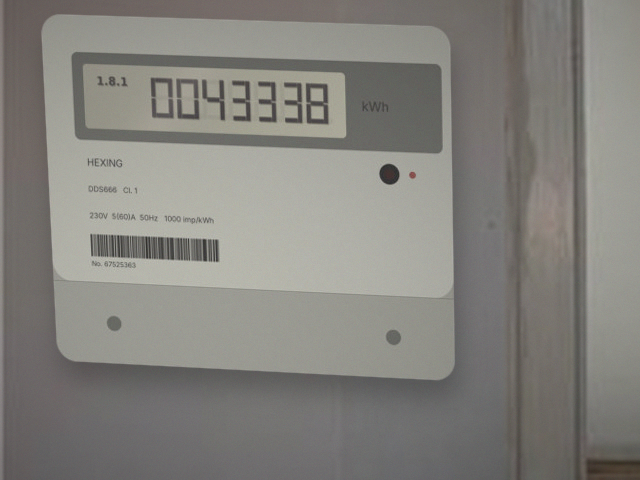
43338; kWh
